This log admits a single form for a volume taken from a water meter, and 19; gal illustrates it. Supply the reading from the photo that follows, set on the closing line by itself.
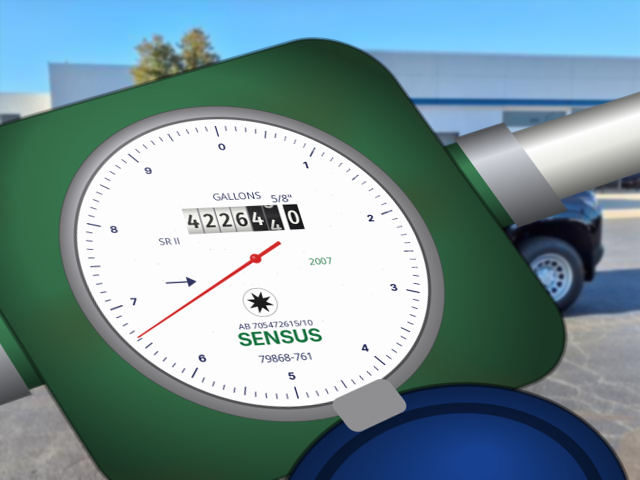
4226436.6; gal
